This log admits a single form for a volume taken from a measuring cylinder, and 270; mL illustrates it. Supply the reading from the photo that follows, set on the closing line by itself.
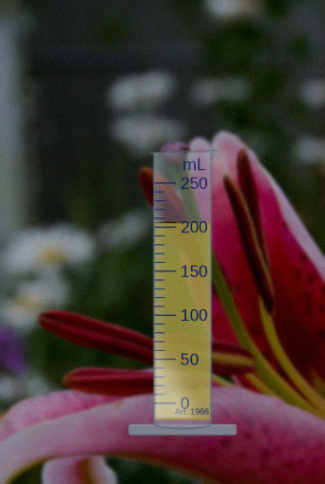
205; mL
